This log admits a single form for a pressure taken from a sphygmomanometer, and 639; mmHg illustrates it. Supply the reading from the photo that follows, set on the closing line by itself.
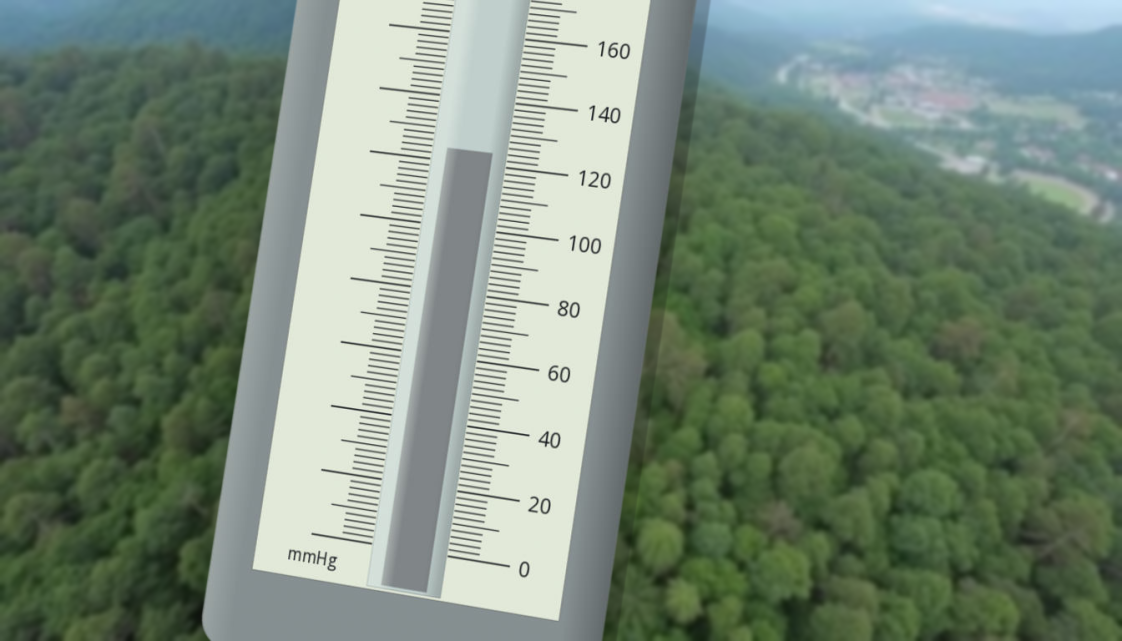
124; mmHg
